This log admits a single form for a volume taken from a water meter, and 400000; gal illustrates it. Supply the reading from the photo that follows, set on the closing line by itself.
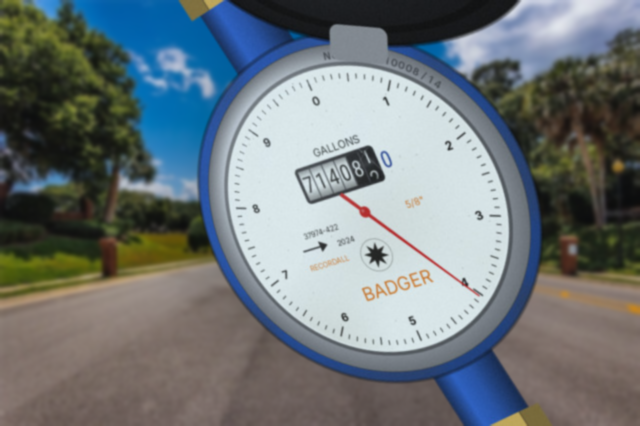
7140814.0; gal
